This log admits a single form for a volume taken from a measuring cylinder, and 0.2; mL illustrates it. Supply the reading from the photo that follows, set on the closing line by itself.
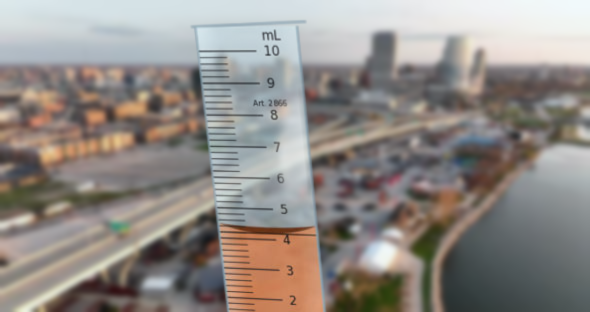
4.2; mL
